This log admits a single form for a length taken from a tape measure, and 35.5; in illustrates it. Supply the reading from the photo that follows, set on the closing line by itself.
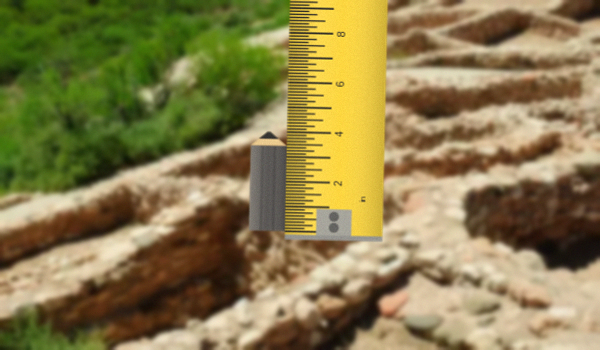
4; in
